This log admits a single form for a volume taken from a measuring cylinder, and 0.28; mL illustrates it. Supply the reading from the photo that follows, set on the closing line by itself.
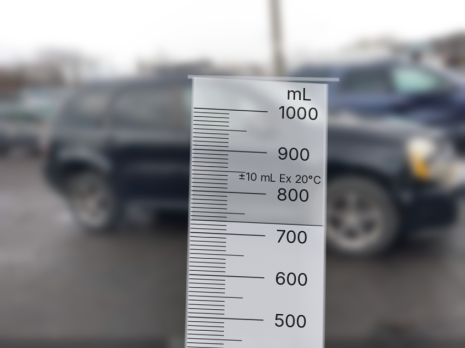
730; mL
